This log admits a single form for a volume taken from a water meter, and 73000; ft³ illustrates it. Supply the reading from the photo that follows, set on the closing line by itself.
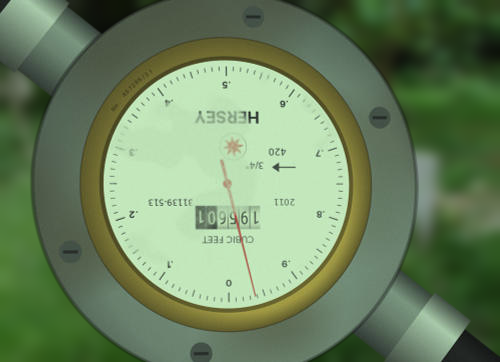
195600.96; ft³
